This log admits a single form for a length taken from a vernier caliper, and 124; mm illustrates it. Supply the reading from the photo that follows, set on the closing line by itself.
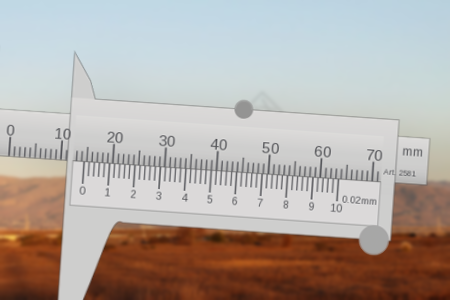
14.5; mm
